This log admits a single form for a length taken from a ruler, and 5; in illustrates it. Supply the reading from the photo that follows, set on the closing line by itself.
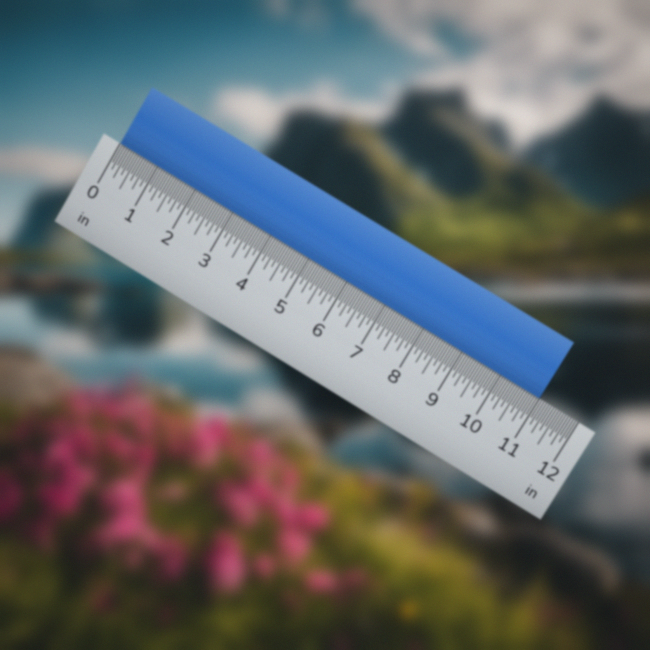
11; in
